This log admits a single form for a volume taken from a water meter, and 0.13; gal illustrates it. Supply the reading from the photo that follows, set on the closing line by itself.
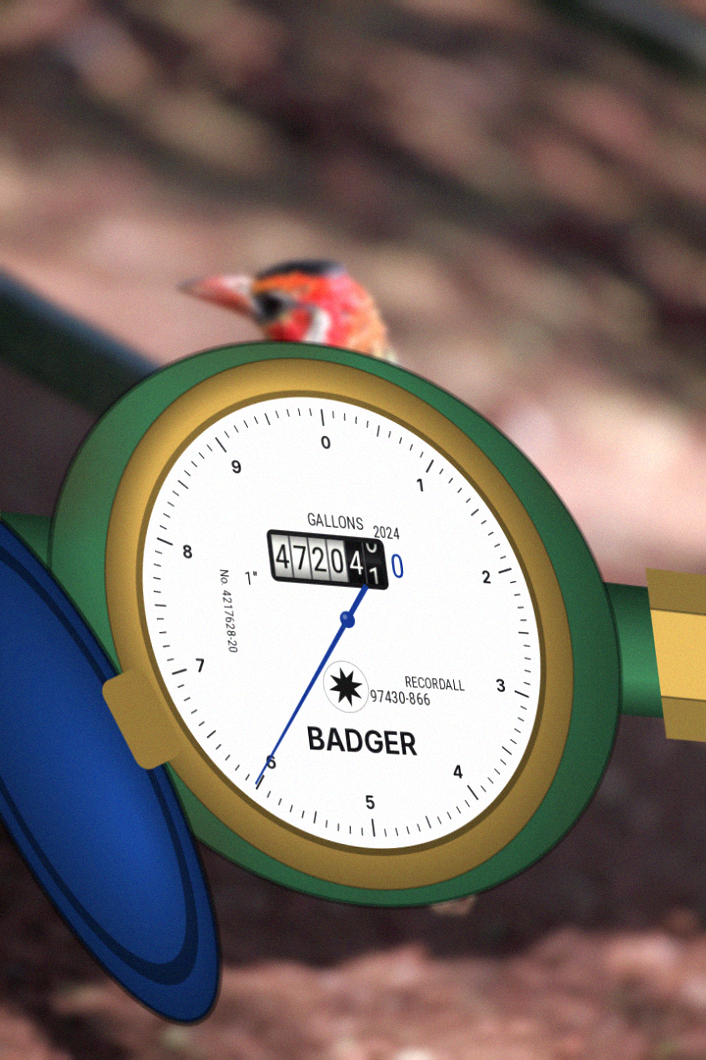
4720406.0; gal
